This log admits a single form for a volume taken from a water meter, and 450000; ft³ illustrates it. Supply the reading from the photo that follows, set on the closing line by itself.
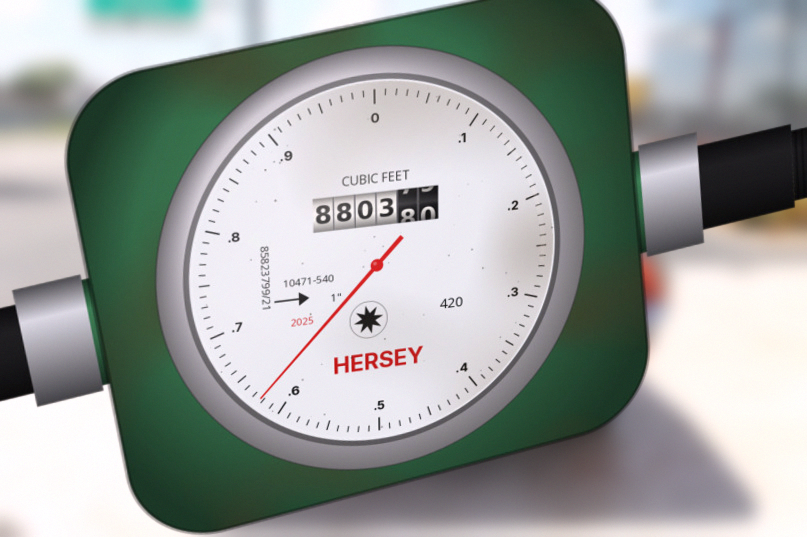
880379.62; ft³
